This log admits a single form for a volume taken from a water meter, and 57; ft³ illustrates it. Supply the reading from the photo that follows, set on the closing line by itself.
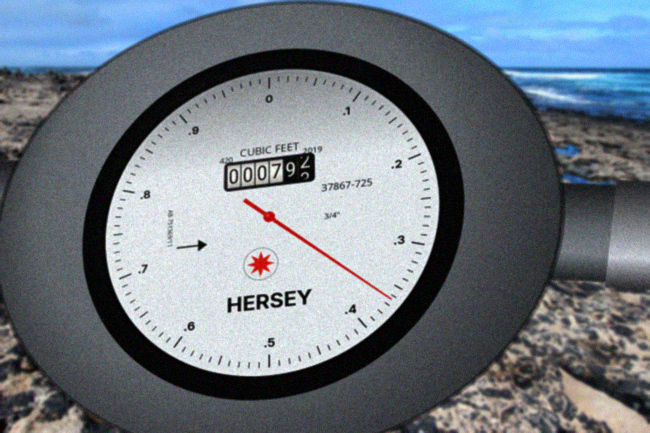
792.36; ft³
